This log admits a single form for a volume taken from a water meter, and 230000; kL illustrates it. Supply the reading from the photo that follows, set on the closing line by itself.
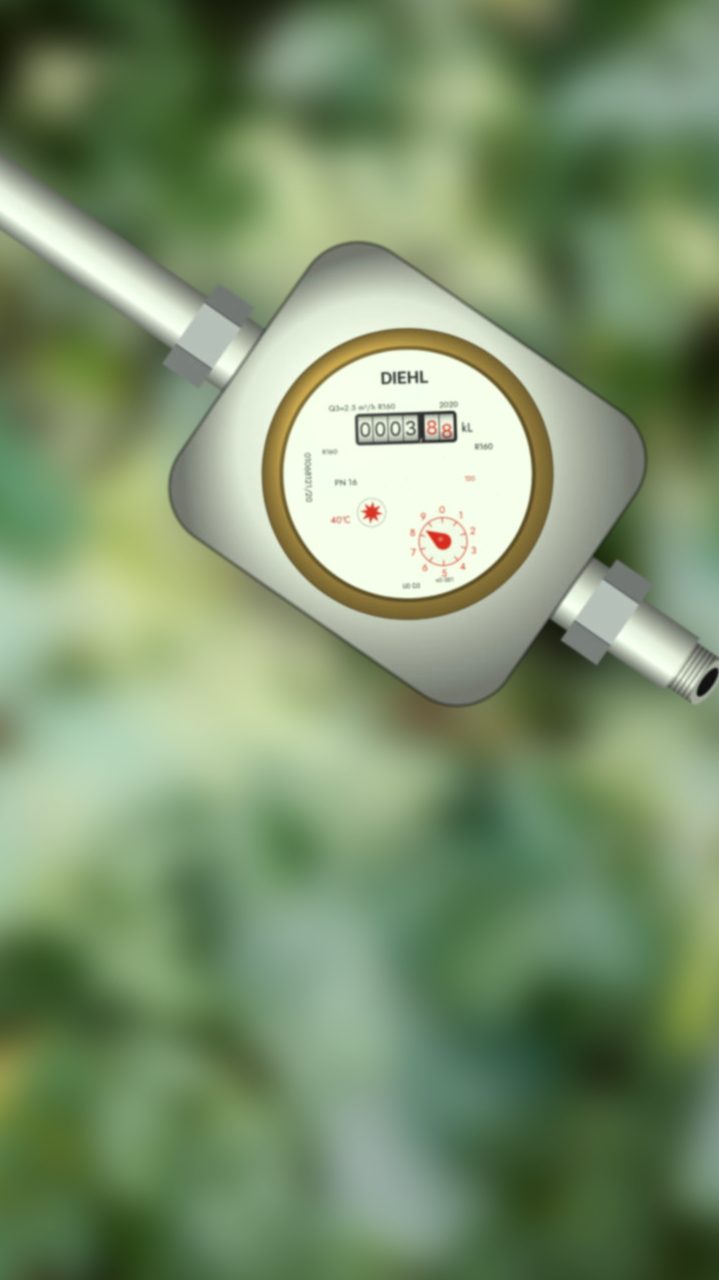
3.878; kL
